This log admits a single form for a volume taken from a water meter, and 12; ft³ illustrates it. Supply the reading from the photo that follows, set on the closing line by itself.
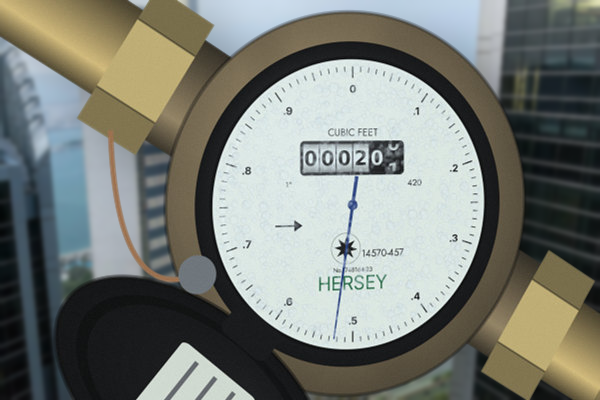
200.52; ft³
